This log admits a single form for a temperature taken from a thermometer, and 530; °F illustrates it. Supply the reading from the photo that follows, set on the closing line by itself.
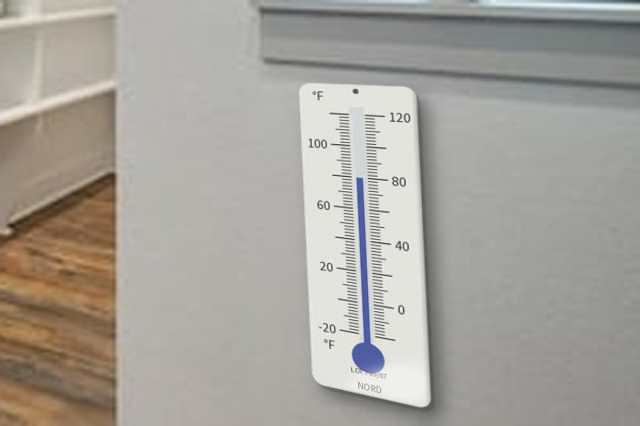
80; °F
